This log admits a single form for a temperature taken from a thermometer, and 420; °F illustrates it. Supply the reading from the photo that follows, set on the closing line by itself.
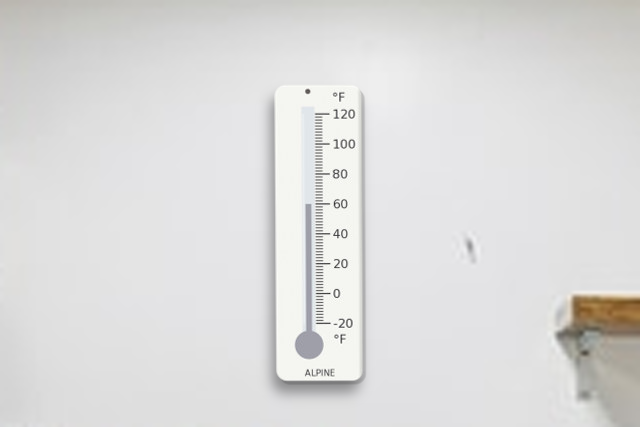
60; °F
